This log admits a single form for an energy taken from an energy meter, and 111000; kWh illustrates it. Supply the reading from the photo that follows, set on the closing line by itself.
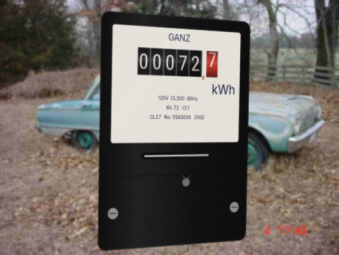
72.7; kWh
